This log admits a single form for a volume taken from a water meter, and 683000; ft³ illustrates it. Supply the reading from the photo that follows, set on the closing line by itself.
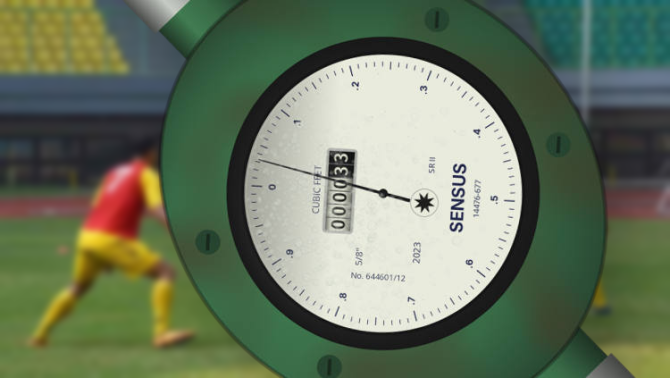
33.03; ft³
